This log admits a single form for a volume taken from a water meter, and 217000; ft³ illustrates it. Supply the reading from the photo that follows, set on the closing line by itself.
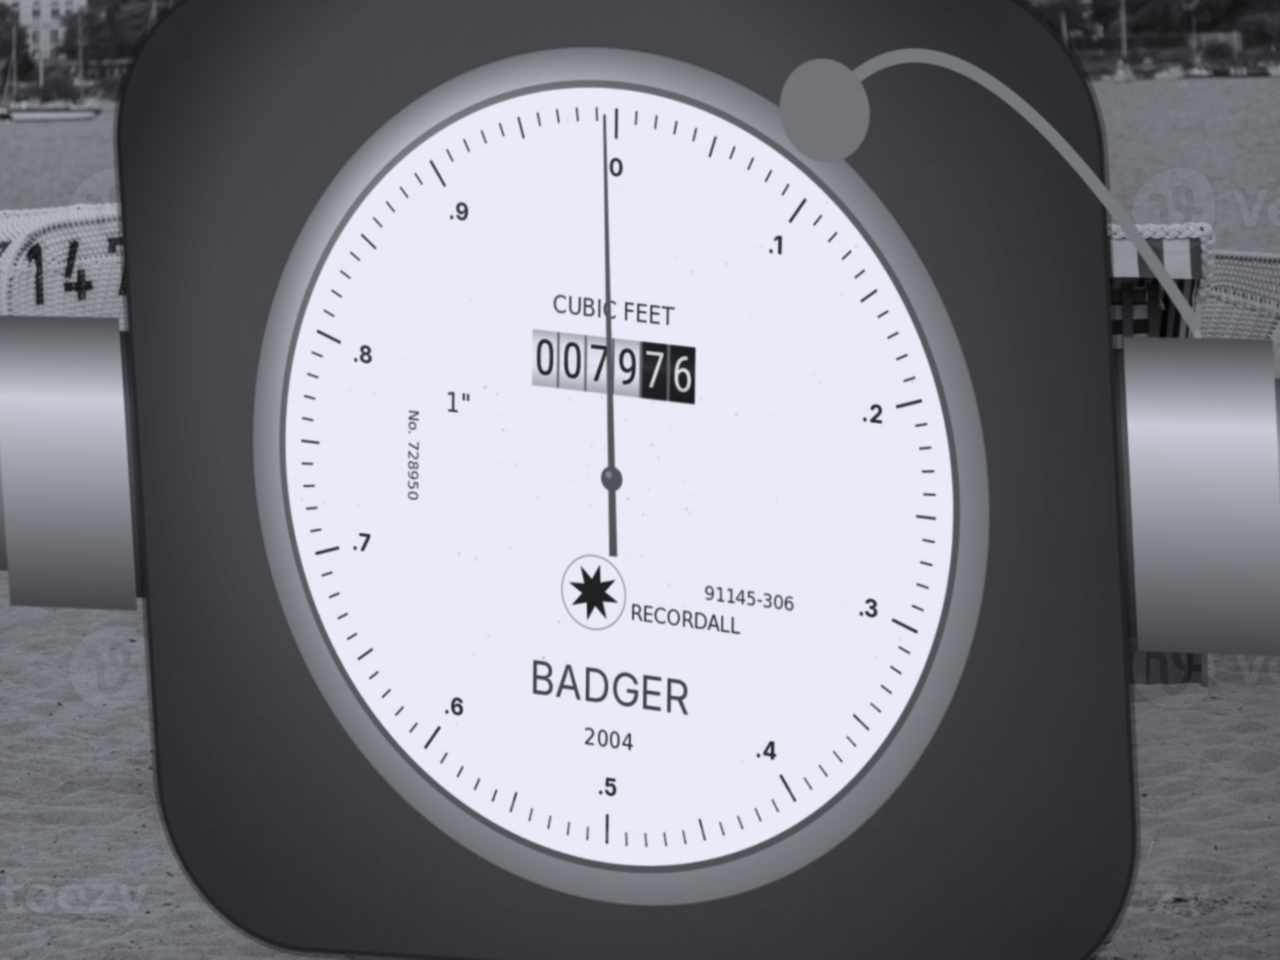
7975.99; ft³
